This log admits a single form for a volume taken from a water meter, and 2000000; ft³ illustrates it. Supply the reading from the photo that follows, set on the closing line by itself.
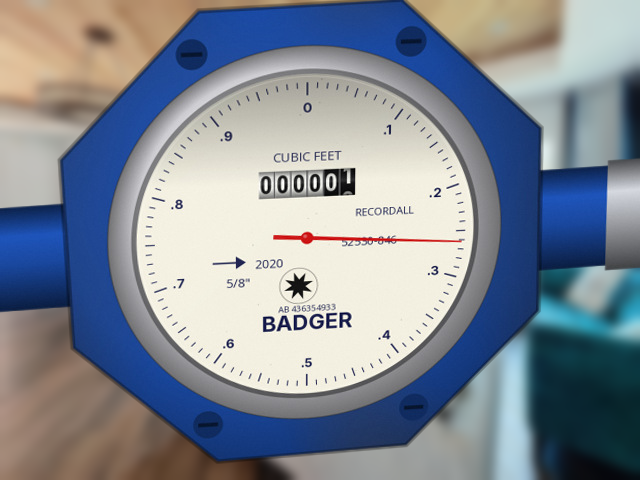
1.26; ft³
